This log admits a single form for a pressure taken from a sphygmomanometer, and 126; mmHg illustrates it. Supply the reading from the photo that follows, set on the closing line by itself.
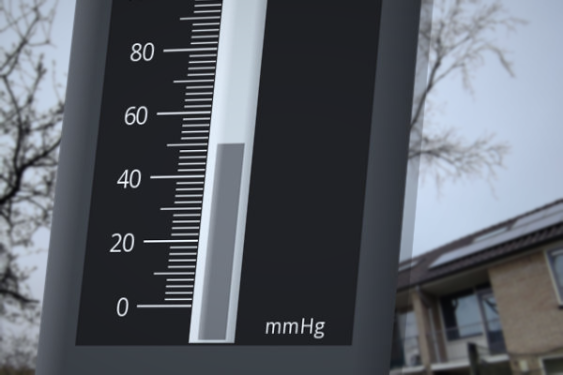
50; mmHg
